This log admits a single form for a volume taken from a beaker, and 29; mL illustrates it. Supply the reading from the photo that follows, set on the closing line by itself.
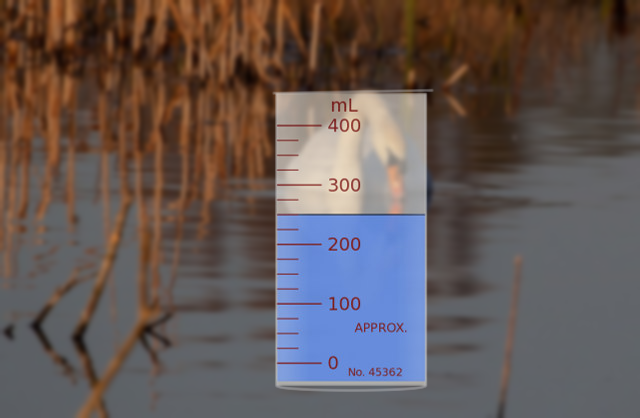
250; mL
